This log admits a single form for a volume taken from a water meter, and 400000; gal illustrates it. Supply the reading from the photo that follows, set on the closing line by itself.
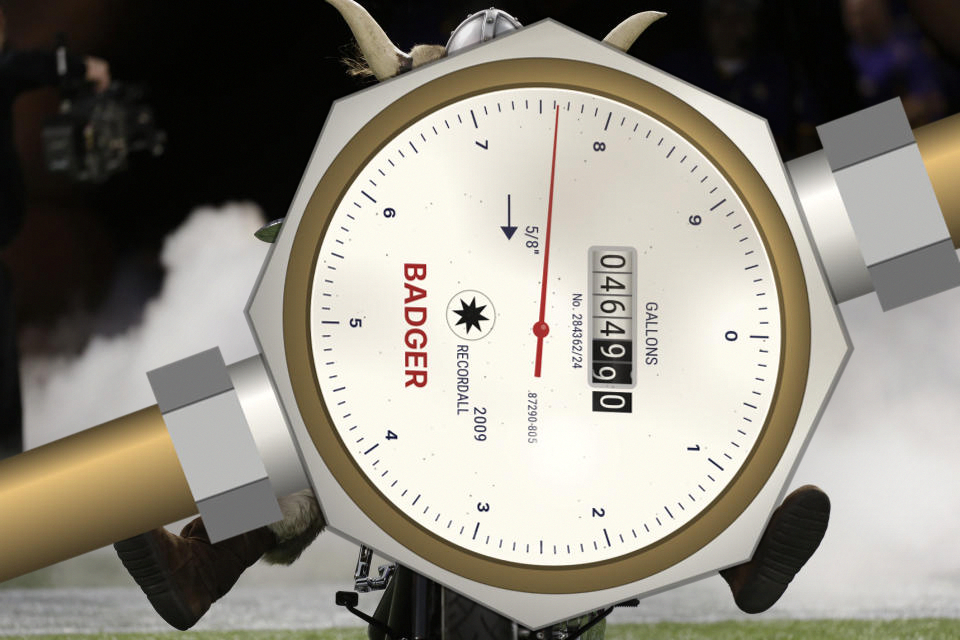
464987.6; gal
